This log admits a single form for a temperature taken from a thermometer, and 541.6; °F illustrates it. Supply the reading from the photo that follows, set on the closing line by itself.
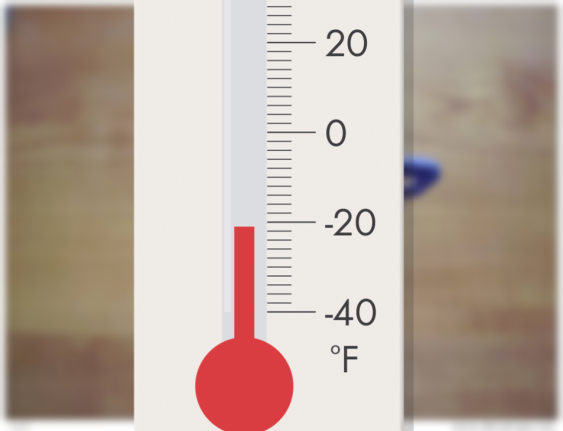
-21; °F
